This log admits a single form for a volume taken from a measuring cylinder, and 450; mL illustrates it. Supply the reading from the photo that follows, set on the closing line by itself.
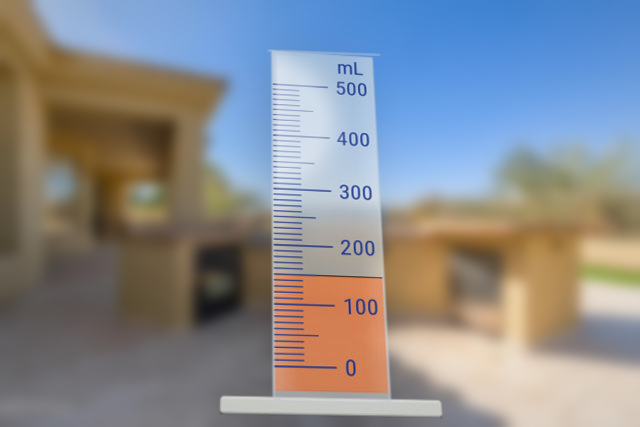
150; mL
